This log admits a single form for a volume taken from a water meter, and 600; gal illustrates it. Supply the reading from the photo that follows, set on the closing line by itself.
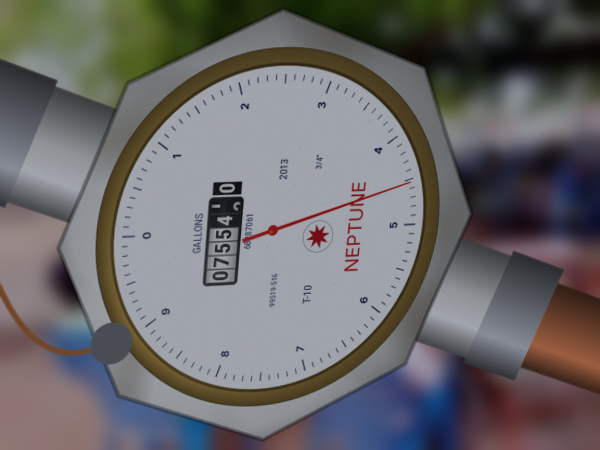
755414.5; gal
